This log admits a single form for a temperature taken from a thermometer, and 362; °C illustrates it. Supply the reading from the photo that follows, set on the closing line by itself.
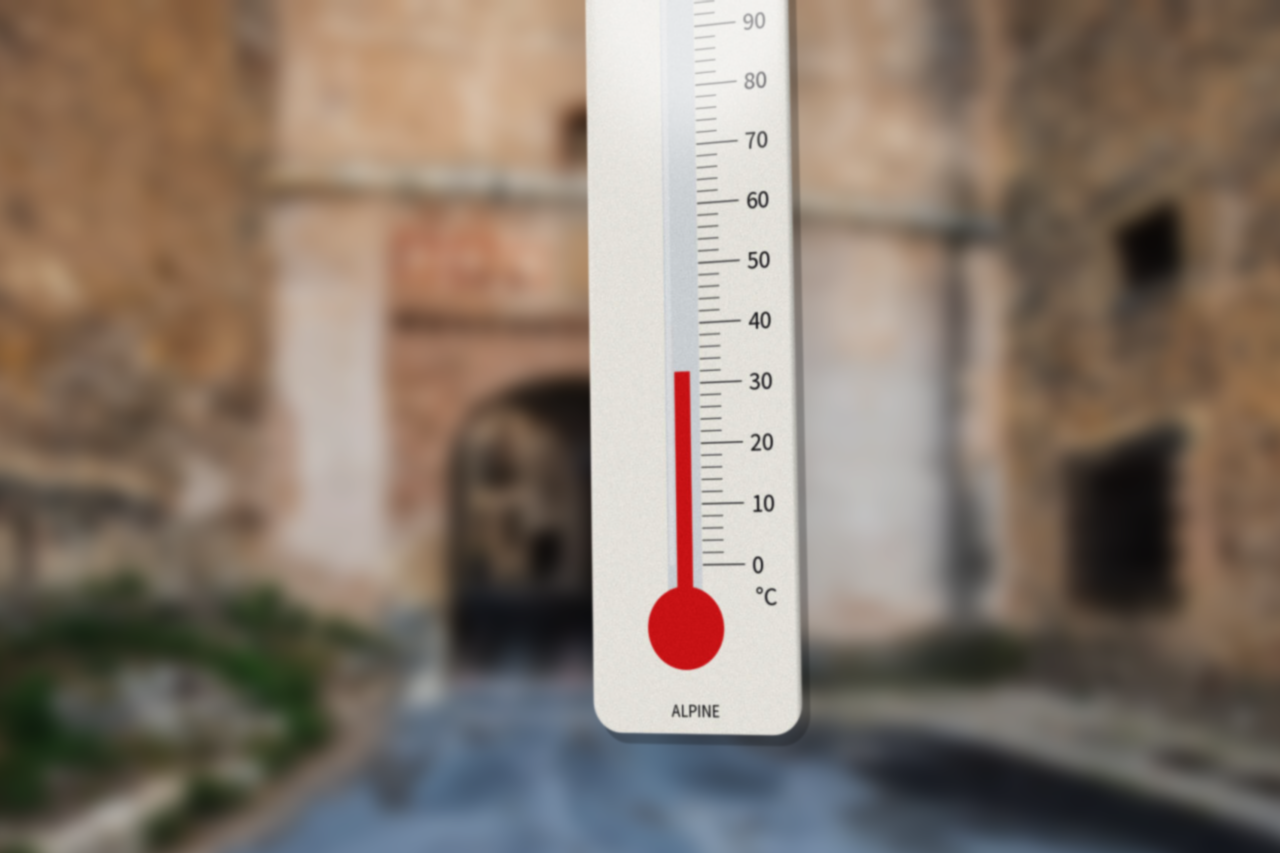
32; °C
